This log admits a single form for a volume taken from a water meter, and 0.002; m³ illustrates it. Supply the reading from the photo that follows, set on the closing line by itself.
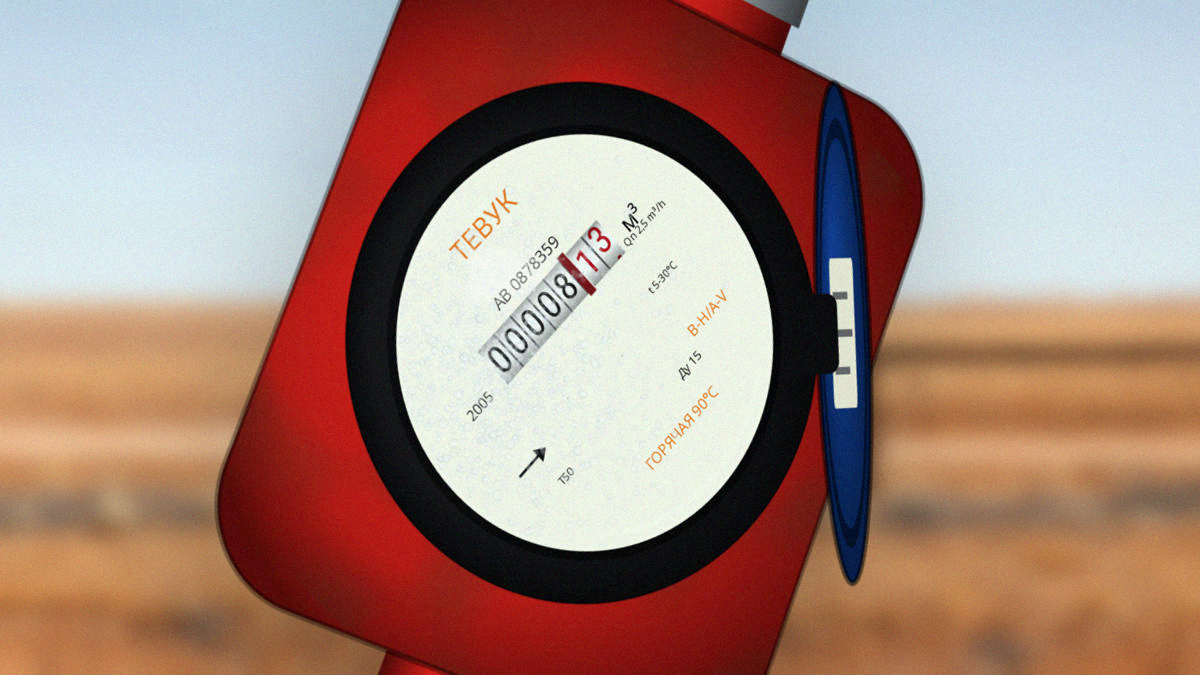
8.13; m³
